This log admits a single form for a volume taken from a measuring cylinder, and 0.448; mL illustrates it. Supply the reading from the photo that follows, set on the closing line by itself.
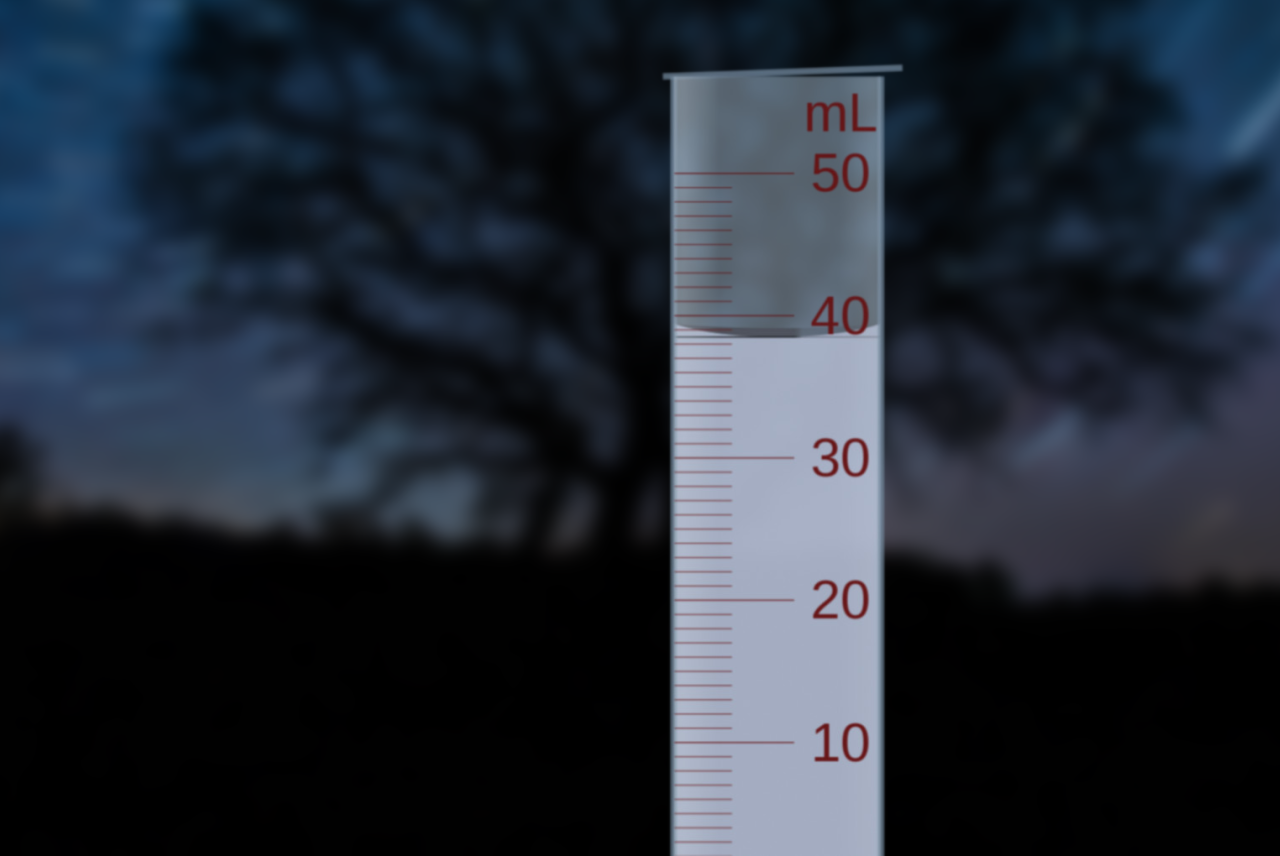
38.5; mL
